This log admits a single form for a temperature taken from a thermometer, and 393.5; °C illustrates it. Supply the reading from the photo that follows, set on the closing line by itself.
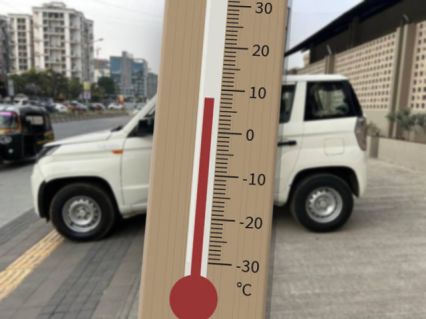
8; °C
